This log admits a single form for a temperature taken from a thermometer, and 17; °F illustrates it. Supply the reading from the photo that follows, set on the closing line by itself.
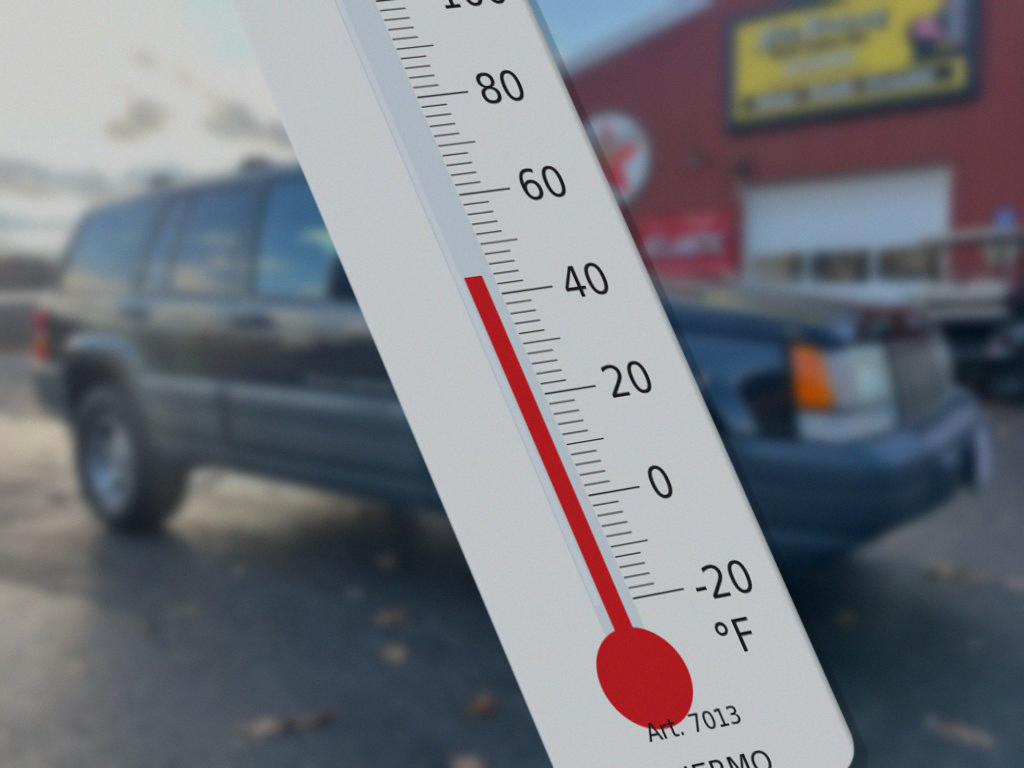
44; °F
